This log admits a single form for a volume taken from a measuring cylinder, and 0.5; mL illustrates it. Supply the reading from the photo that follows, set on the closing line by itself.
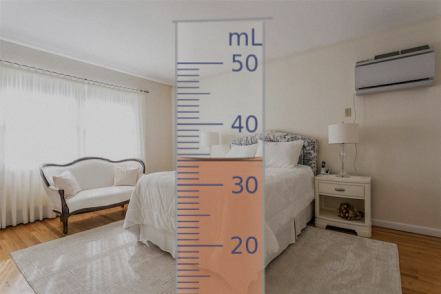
34; mL
